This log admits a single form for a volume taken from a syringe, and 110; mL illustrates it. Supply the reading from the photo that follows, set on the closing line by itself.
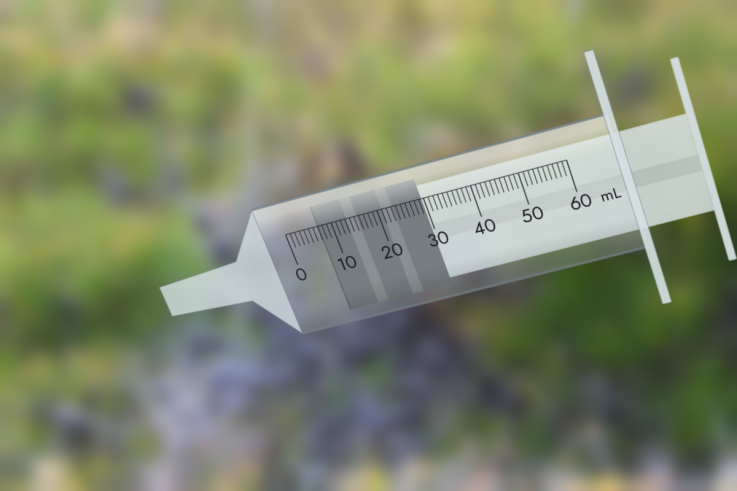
7; mL
